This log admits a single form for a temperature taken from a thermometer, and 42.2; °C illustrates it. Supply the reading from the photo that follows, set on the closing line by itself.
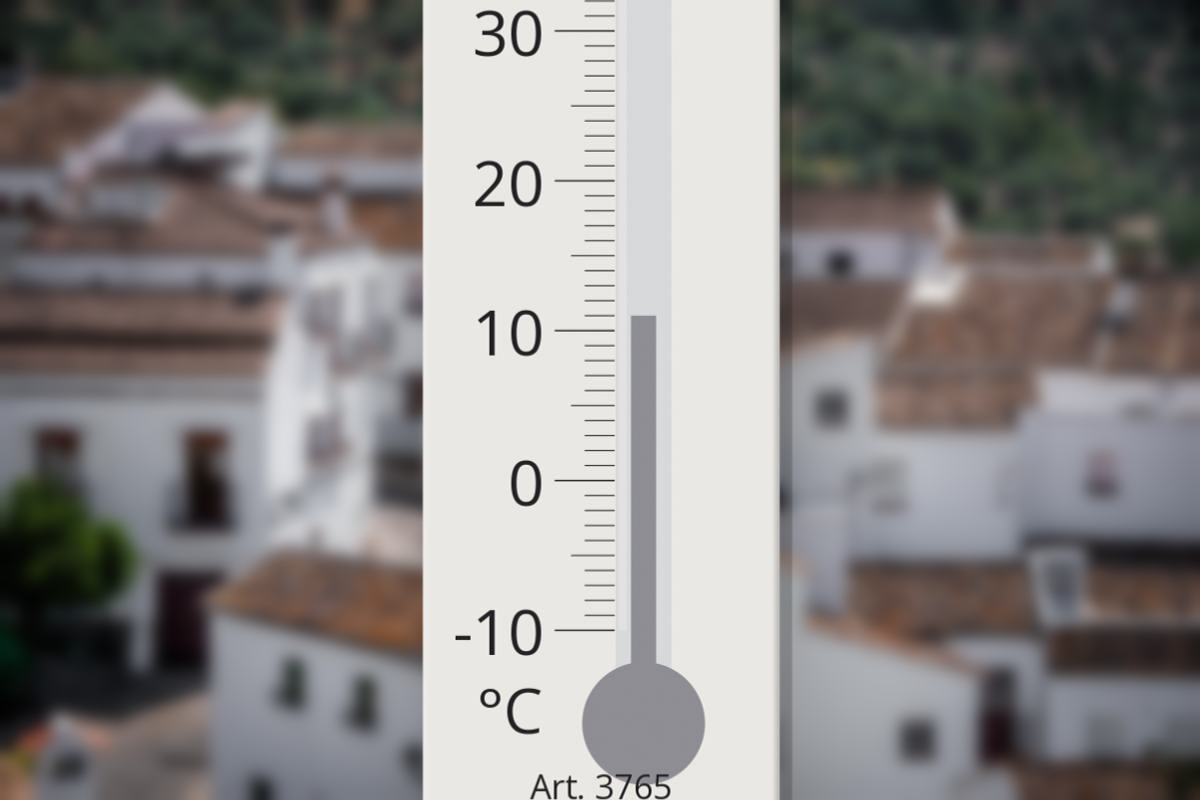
11; °C
